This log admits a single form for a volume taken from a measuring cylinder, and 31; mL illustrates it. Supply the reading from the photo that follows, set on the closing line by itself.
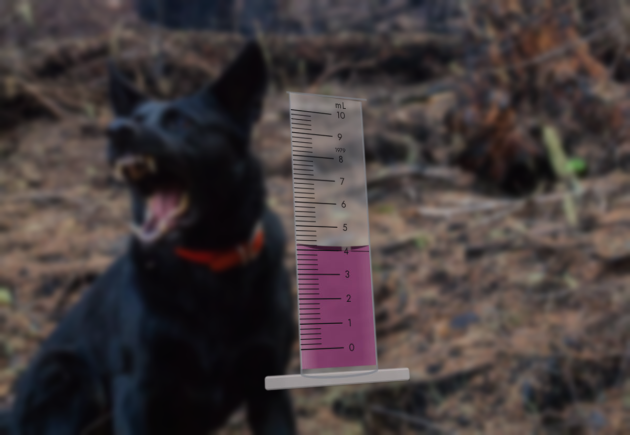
4; mL
